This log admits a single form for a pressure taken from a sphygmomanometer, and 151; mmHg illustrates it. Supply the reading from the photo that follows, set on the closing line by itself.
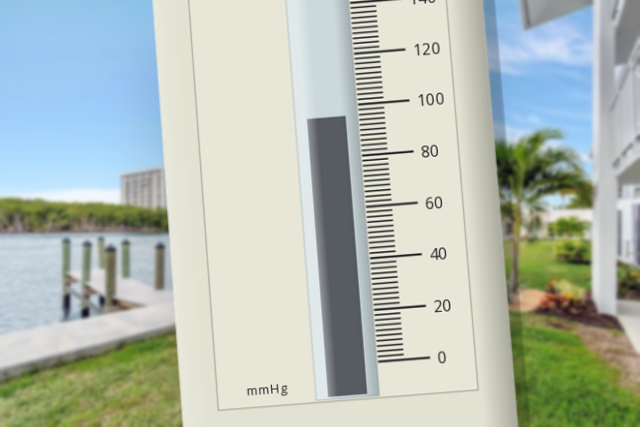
96; mmHg
